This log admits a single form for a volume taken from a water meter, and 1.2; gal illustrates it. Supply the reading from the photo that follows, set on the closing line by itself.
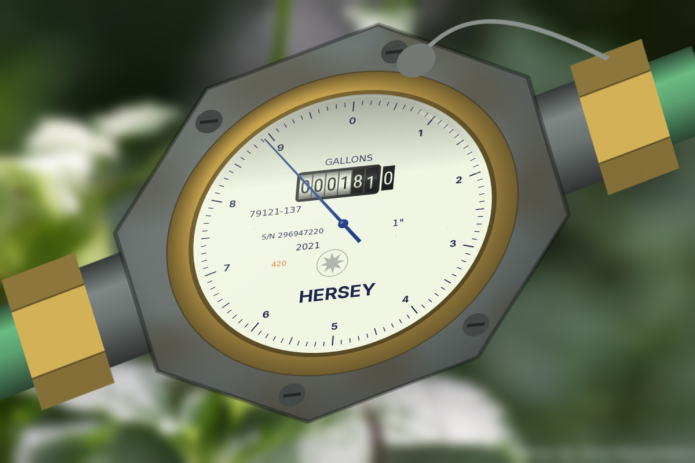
1808.9; gal
